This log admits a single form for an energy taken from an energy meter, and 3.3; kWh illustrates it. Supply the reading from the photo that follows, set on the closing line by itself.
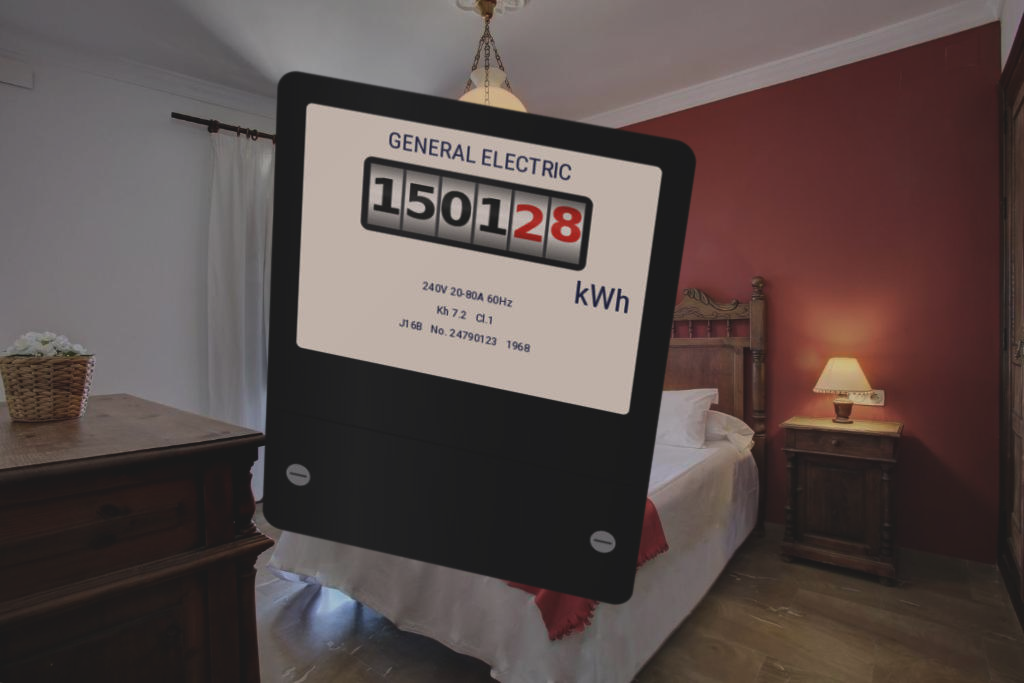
1501.28; kWh
